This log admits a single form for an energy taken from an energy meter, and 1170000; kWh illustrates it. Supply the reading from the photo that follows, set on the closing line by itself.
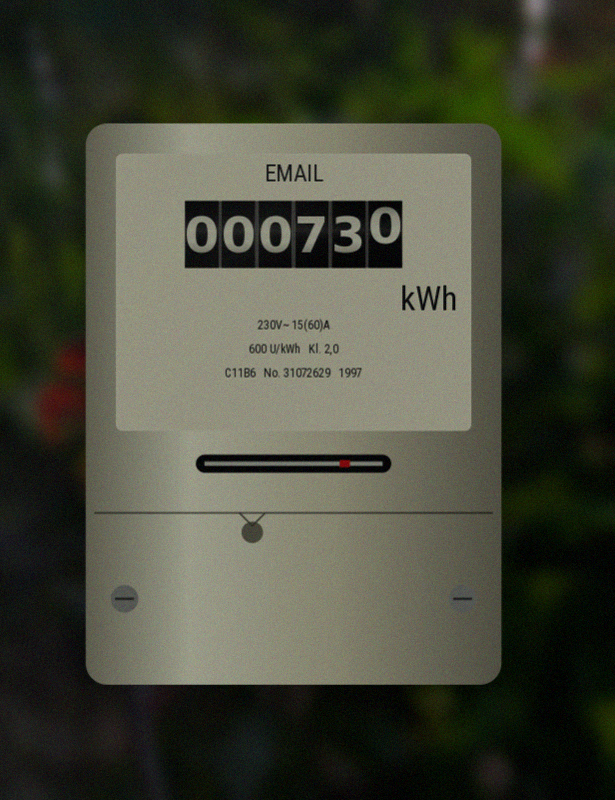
730; kWh
